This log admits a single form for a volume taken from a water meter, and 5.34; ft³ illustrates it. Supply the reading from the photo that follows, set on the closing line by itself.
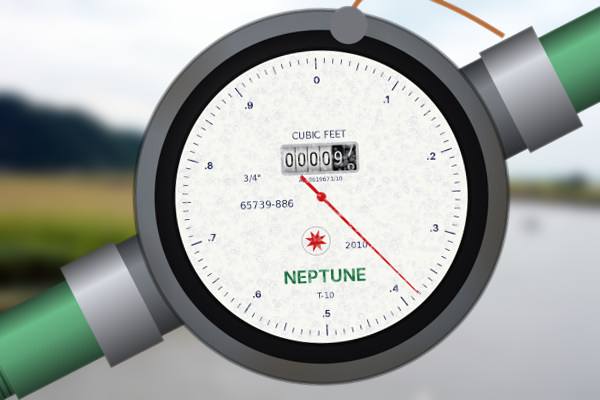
97.38; ft³
